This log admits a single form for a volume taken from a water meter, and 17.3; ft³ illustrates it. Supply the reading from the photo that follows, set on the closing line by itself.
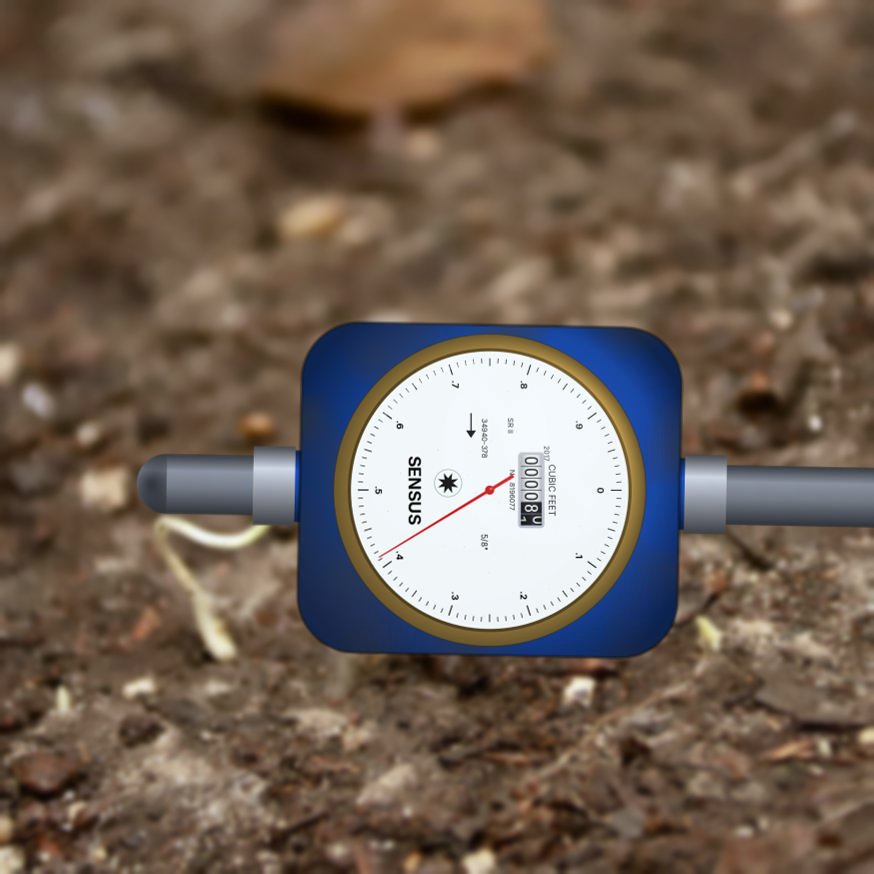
80.41; ft³
